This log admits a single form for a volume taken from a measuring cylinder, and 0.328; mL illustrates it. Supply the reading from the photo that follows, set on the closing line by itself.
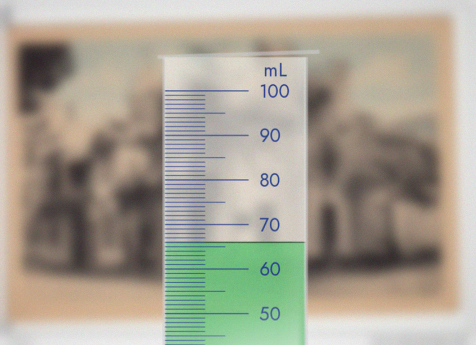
66; mL
